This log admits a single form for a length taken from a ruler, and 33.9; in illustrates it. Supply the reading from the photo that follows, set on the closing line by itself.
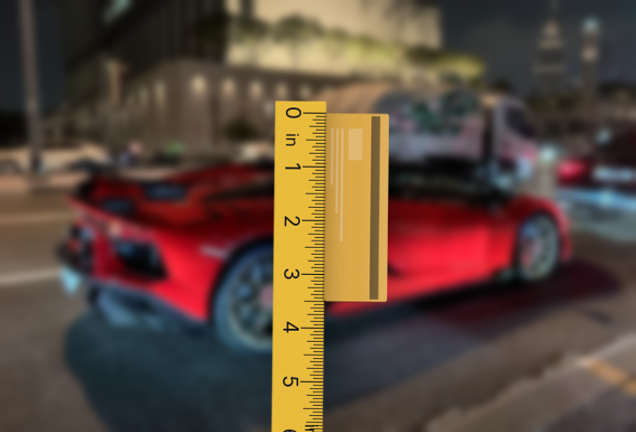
3.5; in
